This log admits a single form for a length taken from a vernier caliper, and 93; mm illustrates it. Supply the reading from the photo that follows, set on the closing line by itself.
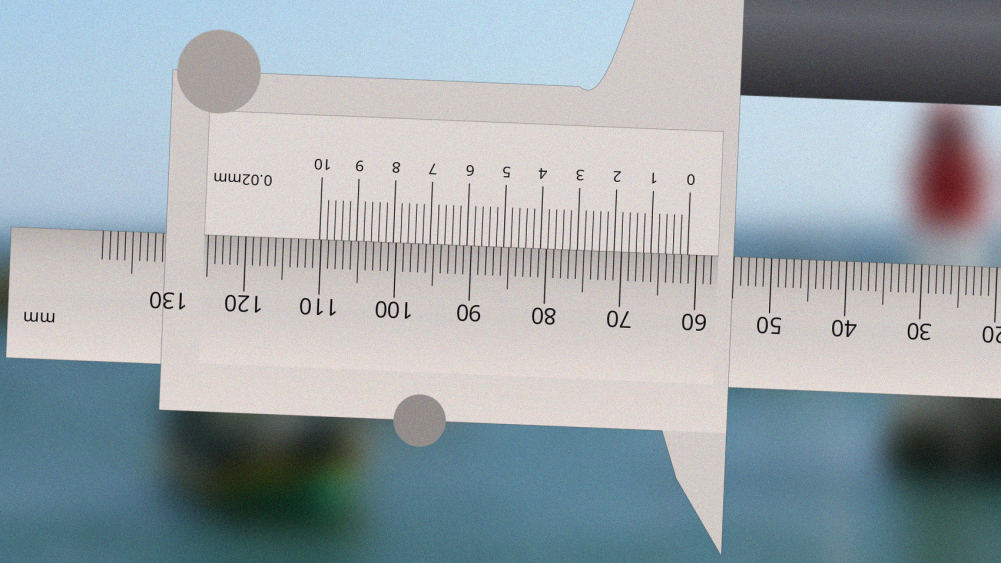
61.2; mm
